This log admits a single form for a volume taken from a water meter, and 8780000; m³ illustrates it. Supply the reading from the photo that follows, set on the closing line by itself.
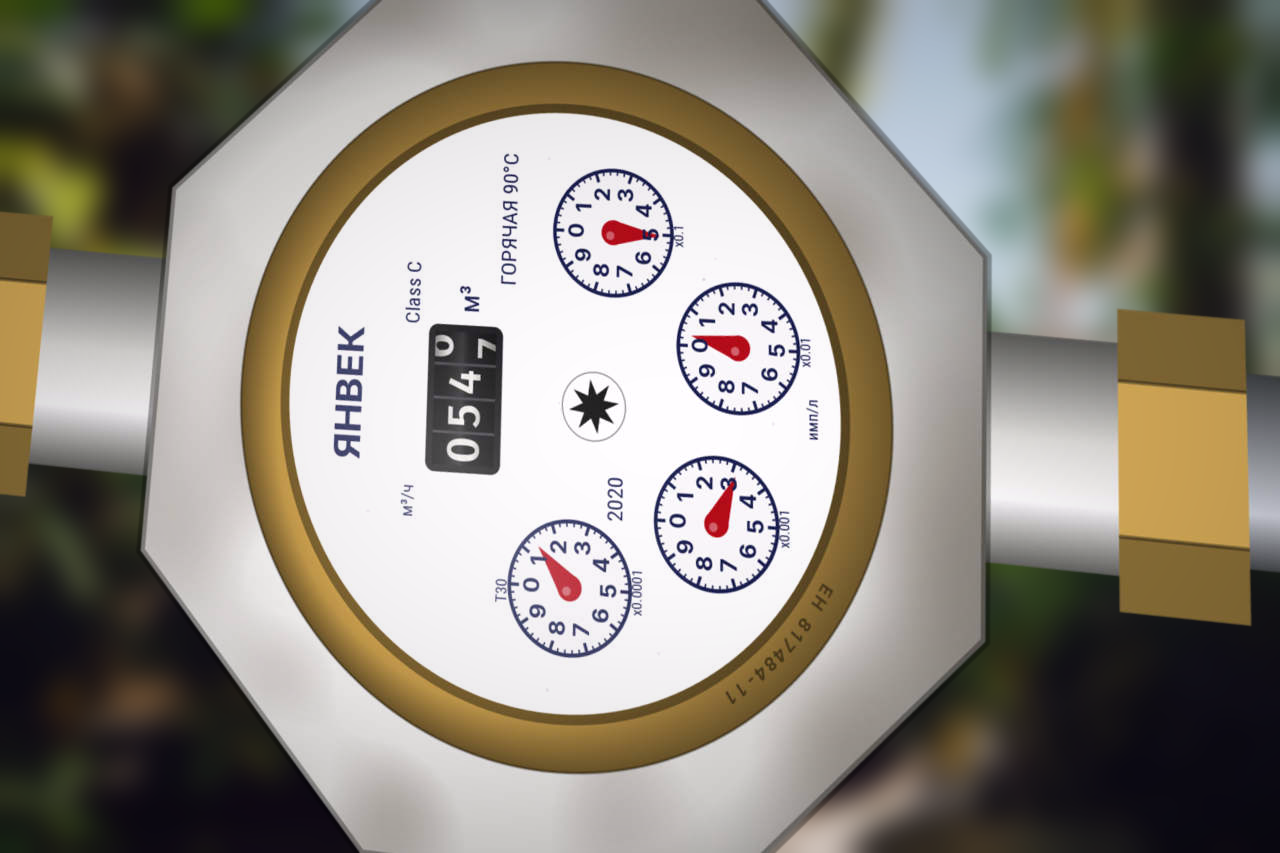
546.5031; m³
